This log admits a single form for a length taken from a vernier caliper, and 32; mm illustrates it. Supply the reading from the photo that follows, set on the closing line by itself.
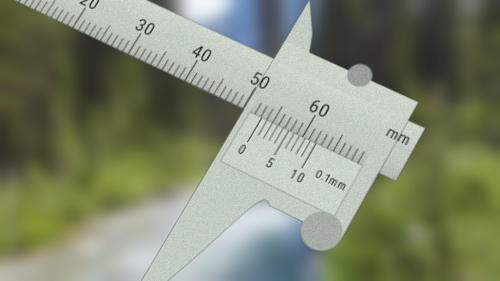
53.2; mm
